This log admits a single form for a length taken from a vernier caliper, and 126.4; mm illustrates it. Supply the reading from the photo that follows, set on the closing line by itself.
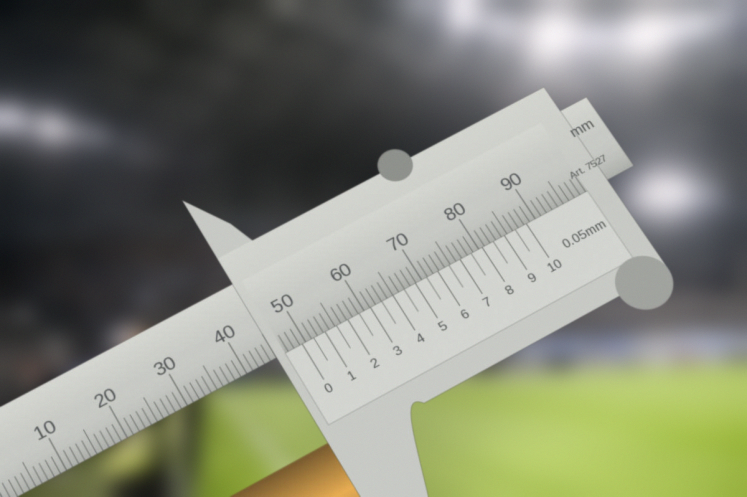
49.4; mm
